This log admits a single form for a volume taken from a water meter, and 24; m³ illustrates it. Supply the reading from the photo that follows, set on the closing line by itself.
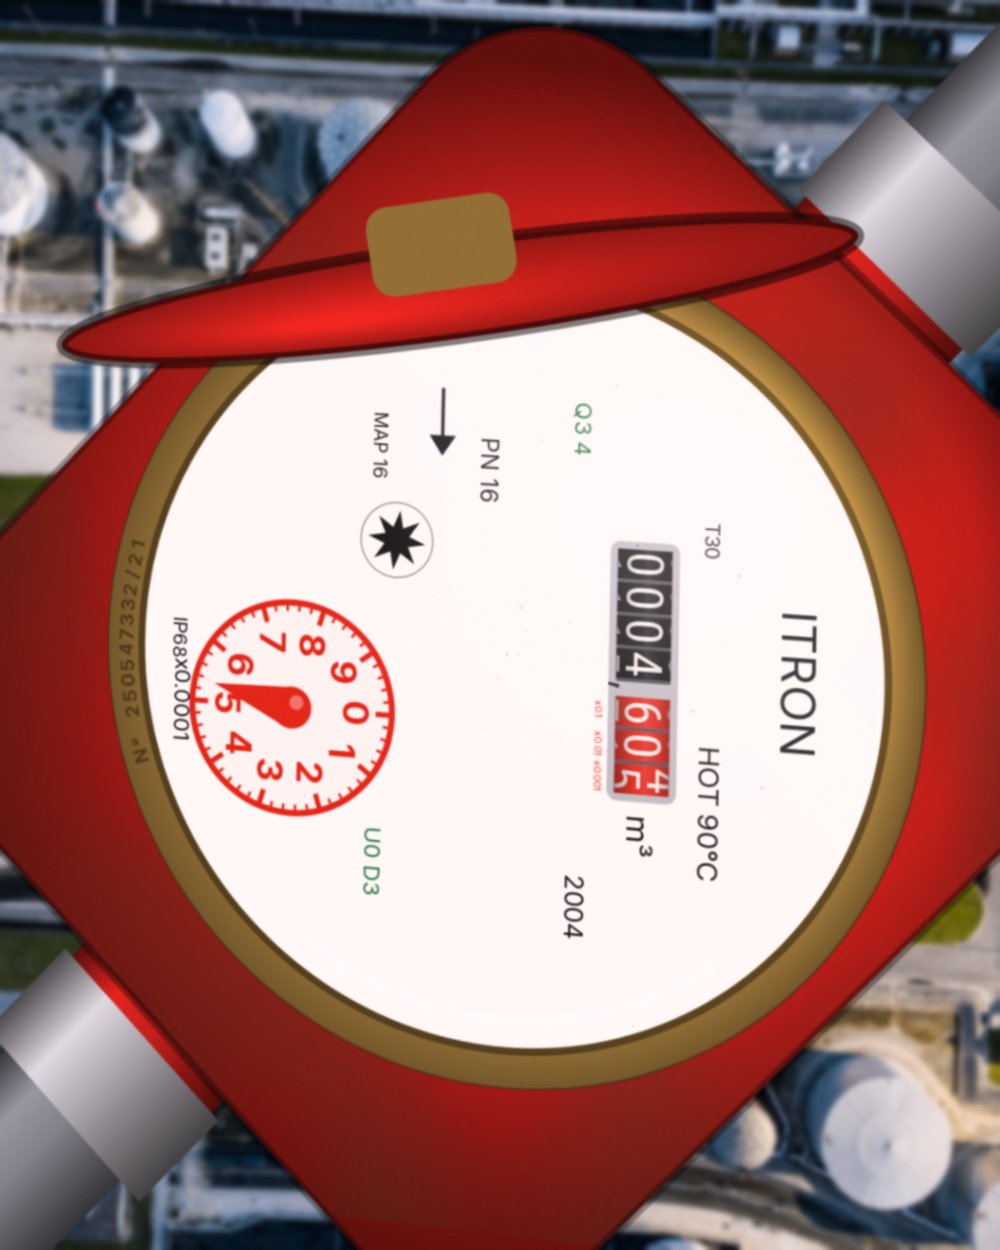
4.6045; m³
